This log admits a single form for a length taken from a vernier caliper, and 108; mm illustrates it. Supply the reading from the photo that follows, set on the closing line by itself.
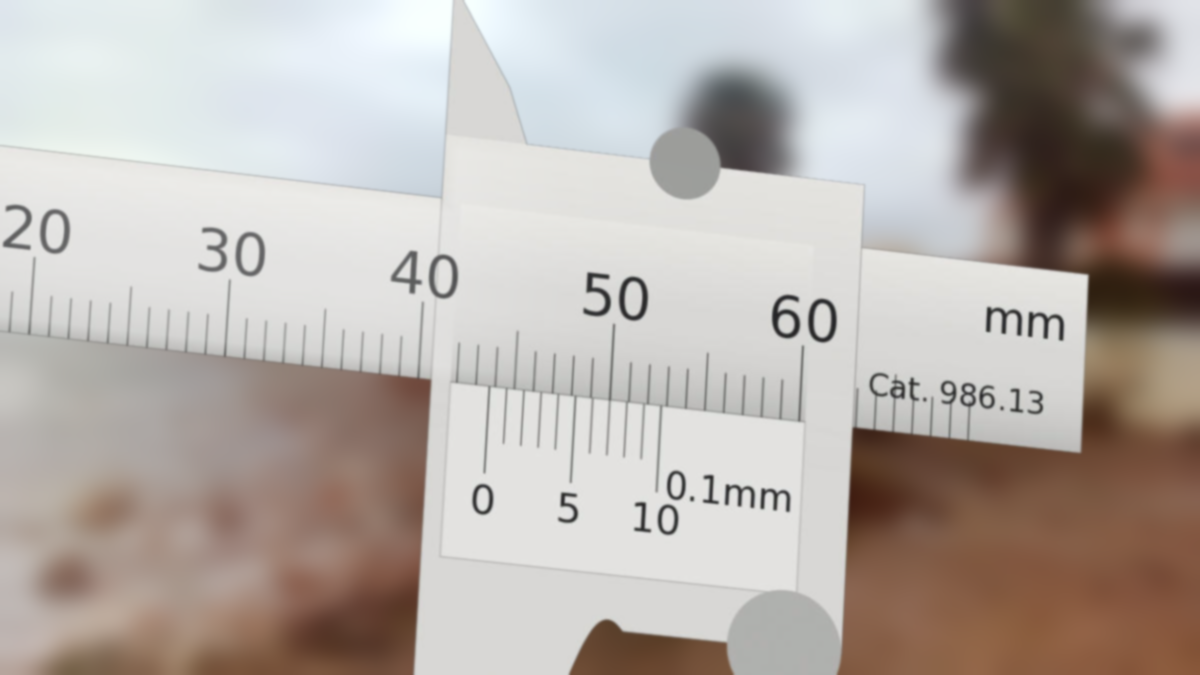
43.7; mm
